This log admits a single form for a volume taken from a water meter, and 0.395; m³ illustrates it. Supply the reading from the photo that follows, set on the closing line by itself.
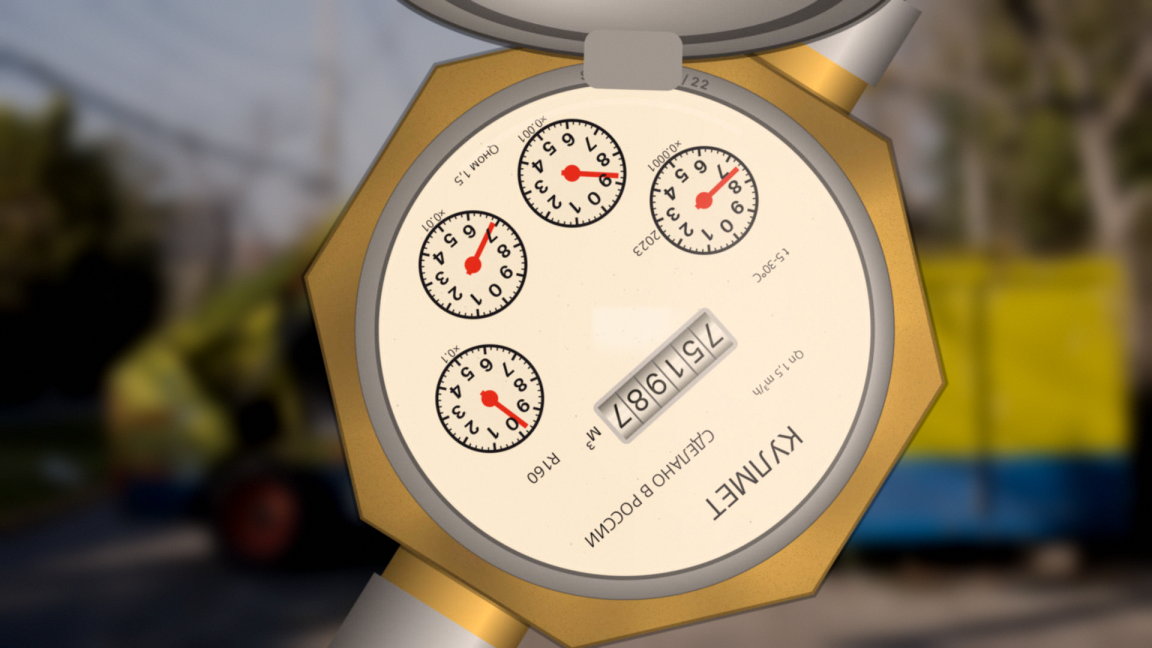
751986.9687; m³
